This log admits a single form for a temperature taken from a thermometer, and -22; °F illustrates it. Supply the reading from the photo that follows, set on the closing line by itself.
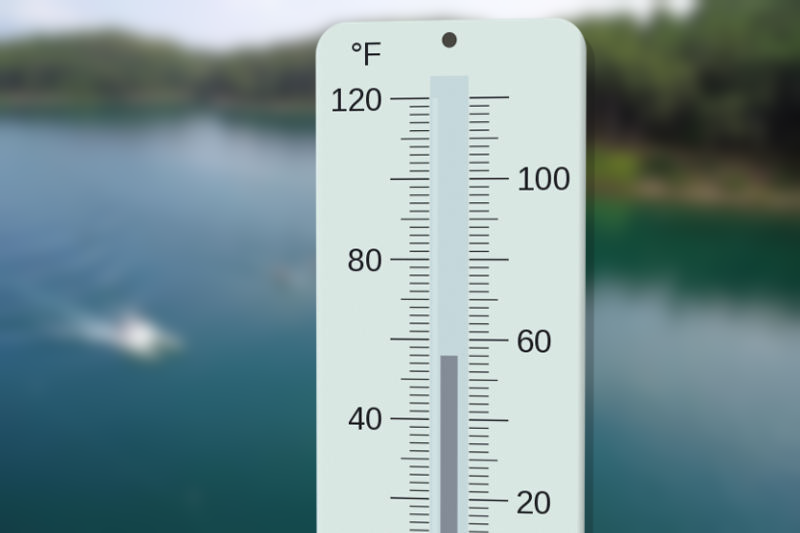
56; °F
